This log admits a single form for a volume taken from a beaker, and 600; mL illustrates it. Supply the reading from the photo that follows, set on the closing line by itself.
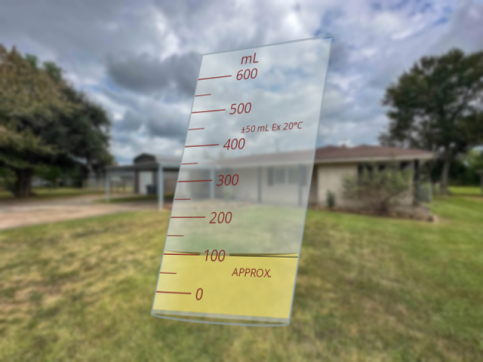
100; mL
